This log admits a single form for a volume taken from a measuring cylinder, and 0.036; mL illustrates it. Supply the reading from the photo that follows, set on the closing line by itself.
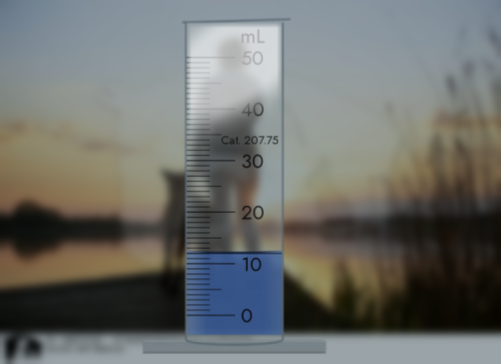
12; mL
